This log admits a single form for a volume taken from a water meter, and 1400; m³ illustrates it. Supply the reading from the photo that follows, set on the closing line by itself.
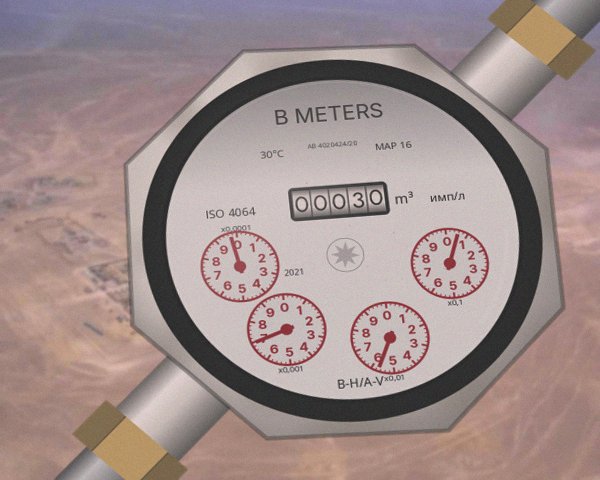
30.0569; m³
